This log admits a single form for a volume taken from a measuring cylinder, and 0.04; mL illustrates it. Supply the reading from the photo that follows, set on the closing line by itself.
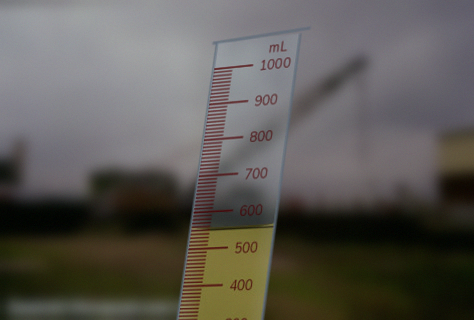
550; mL
